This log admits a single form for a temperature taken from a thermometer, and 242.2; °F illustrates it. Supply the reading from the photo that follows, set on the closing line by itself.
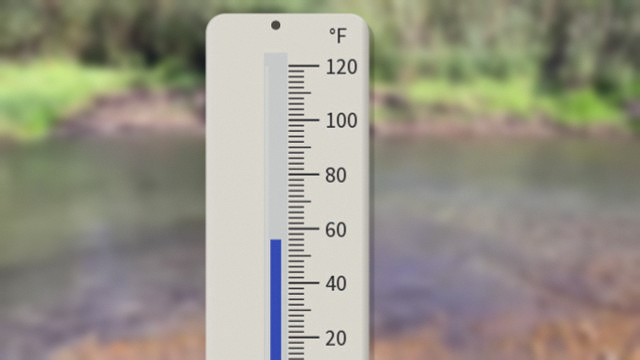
56; °F
